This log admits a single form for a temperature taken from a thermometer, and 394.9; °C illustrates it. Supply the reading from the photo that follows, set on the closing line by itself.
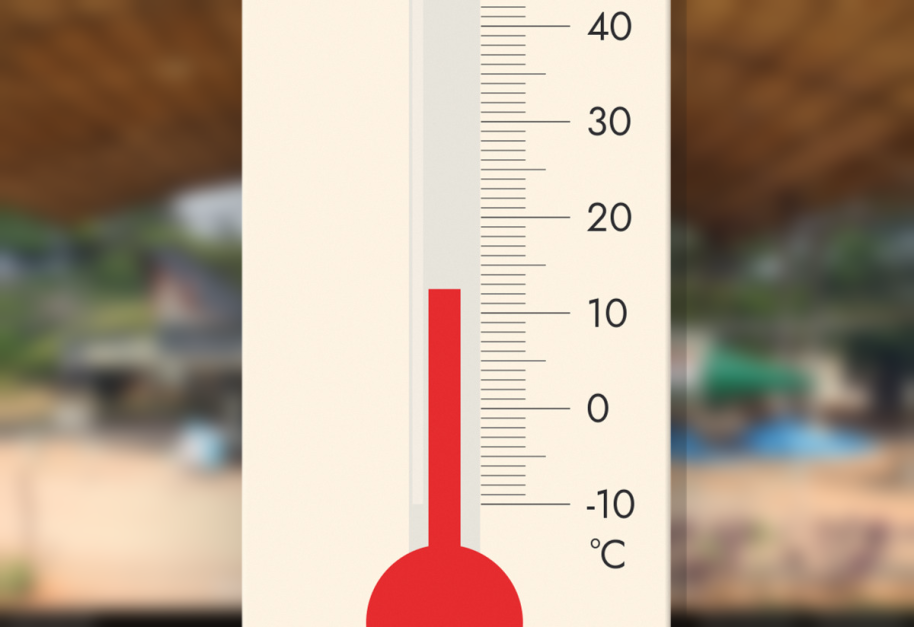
12.5; °C
